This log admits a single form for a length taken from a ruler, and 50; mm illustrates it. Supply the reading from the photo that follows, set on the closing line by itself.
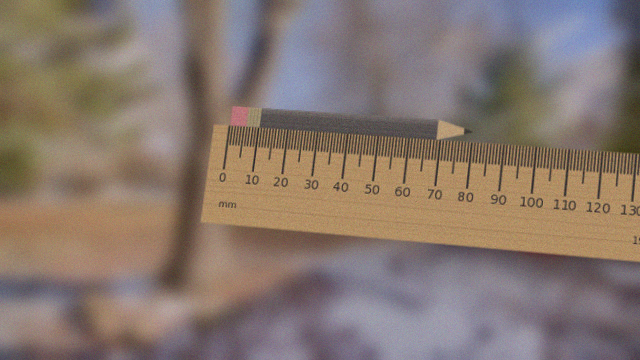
80; mm
